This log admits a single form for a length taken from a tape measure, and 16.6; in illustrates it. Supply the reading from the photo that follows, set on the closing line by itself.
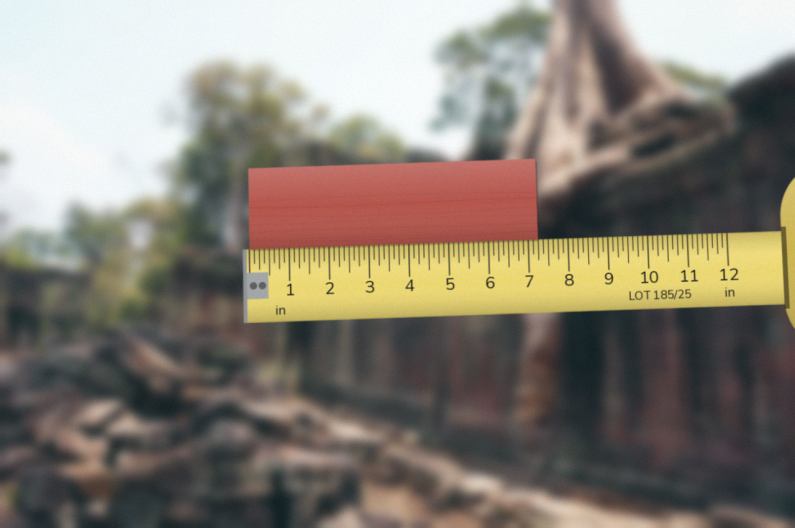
7.25; in
